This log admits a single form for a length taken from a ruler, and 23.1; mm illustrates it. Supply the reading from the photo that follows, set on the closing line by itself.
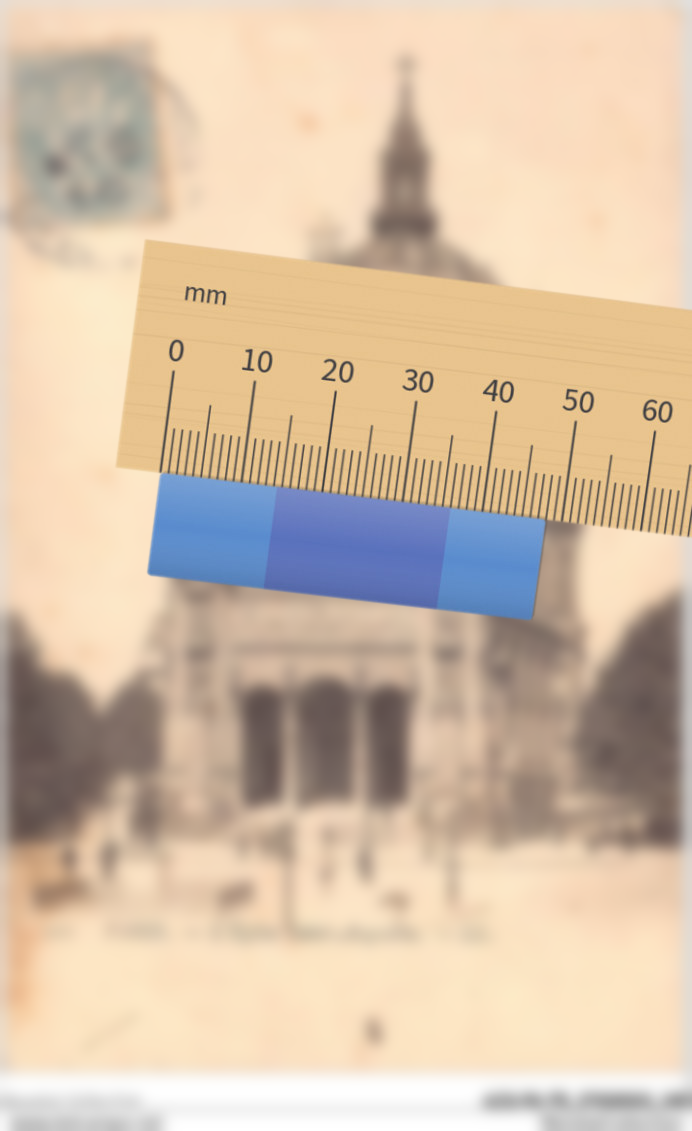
48; mm
